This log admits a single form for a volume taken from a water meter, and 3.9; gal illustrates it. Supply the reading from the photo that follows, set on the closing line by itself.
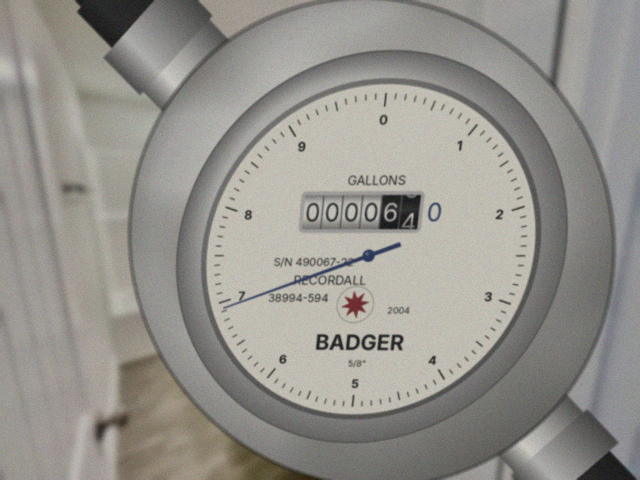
636.9; gal
